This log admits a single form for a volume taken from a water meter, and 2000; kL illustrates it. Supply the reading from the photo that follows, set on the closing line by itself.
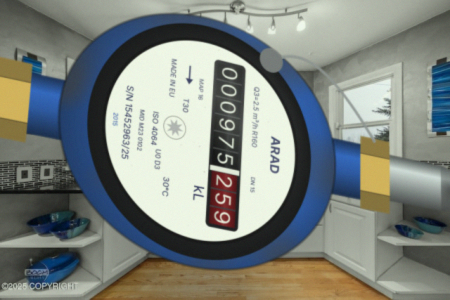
975.259; kL
